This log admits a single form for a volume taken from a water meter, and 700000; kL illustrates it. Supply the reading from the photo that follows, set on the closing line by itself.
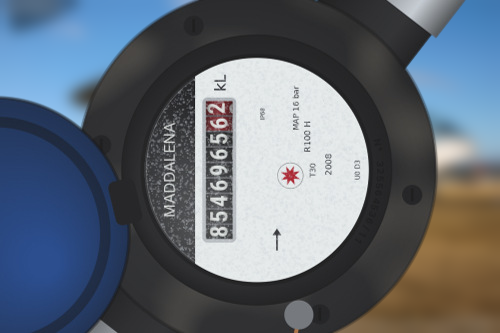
8546965.62; kL
